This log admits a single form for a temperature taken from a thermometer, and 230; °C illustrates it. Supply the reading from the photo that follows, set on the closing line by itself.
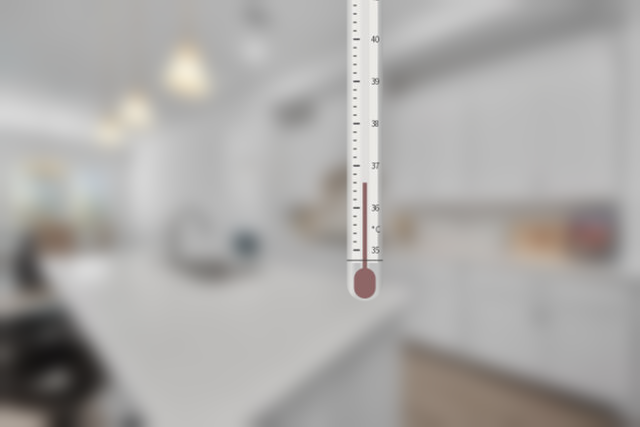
36.6; °C
